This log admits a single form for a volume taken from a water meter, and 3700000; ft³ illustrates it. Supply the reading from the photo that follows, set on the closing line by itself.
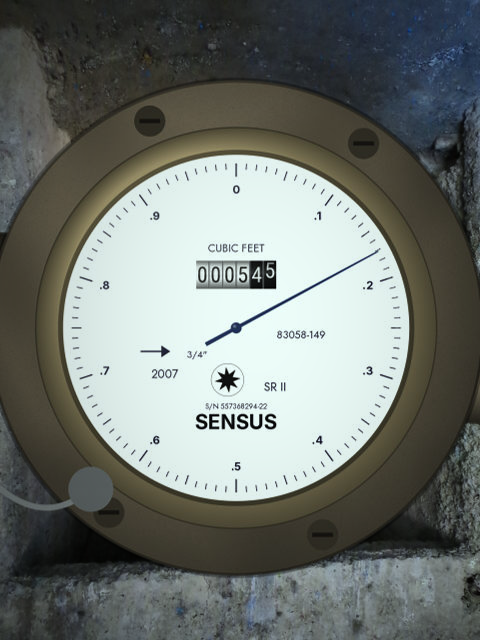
545.17; ft³
